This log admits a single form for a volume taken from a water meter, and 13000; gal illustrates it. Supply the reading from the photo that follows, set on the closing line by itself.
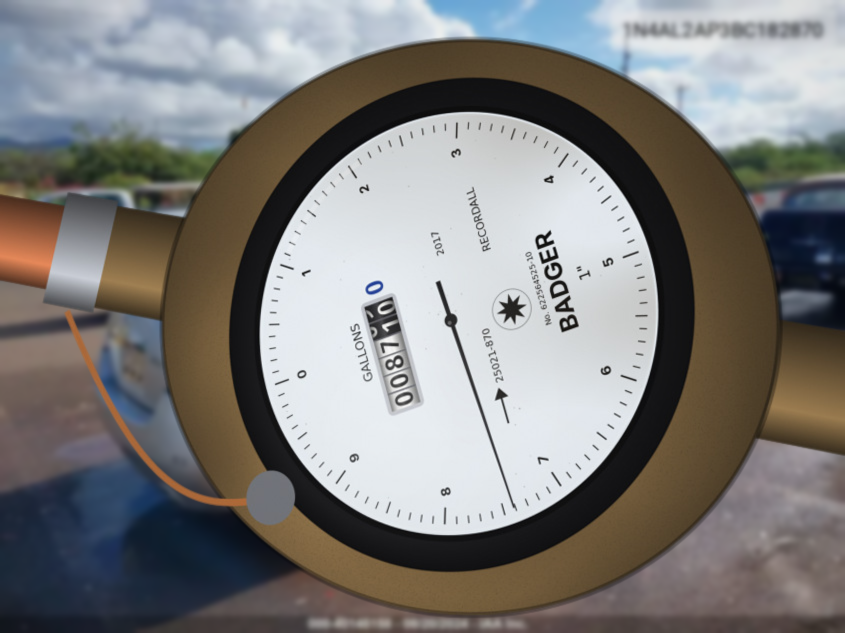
87097.4; gal
